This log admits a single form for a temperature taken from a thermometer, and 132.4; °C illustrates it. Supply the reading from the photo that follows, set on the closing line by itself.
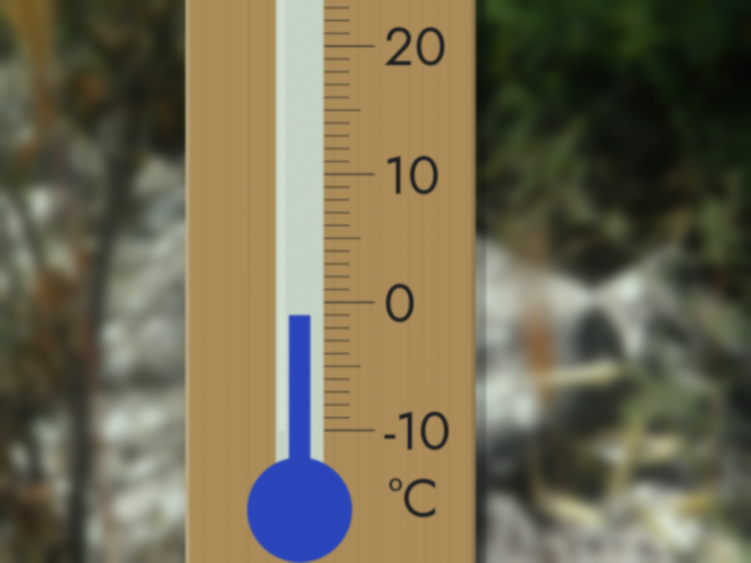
-1; °C
